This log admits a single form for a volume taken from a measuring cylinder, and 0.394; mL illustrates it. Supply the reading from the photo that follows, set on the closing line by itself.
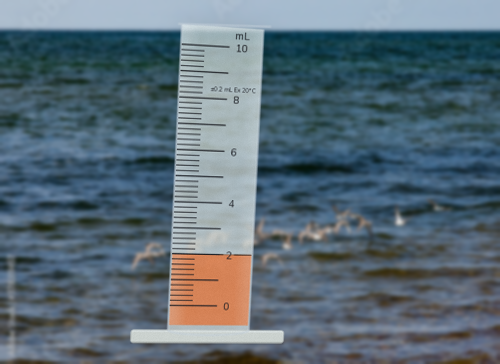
2; mL
